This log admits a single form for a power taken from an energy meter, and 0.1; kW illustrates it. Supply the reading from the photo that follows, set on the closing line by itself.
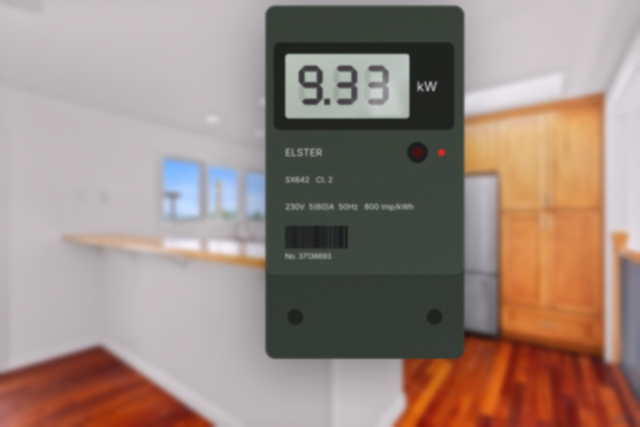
9.33; kW
